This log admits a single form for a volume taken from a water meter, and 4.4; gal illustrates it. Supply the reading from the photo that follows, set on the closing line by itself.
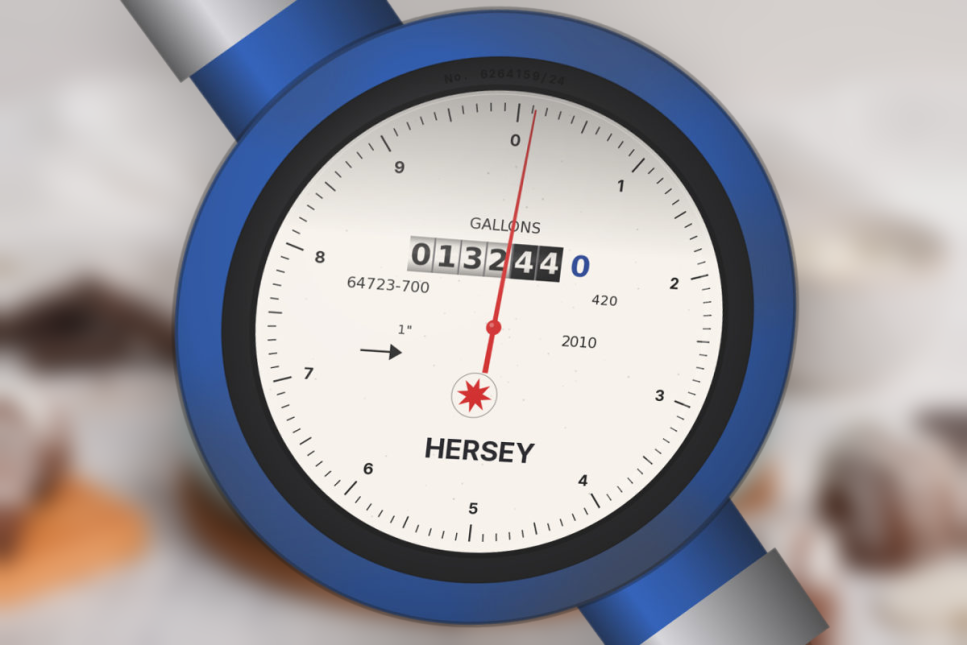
132440.1; gal
